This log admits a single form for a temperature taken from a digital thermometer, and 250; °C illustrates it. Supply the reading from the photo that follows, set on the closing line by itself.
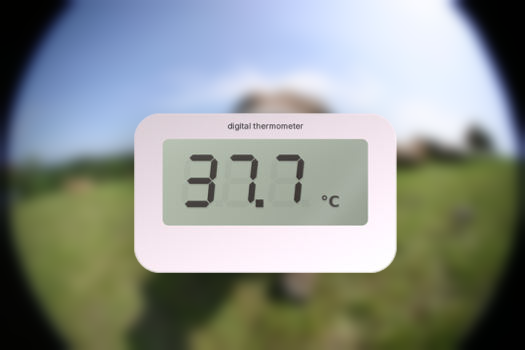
37.7; °C
